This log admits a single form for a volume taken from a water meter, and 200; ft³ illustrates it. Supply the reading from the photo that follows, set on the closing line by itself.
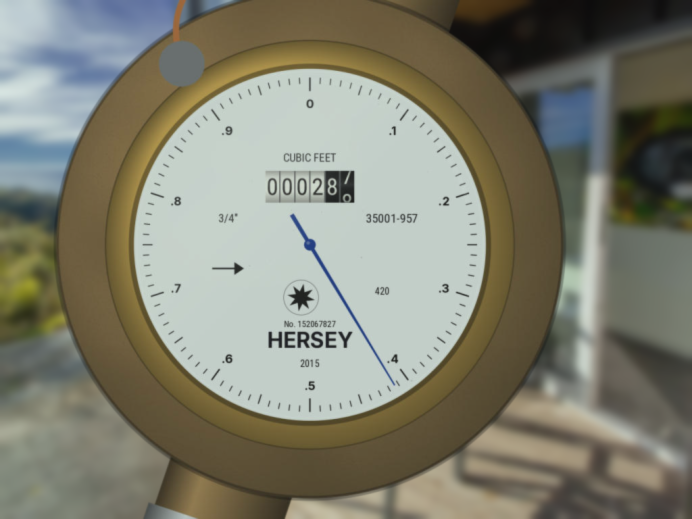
287.41; ft³
